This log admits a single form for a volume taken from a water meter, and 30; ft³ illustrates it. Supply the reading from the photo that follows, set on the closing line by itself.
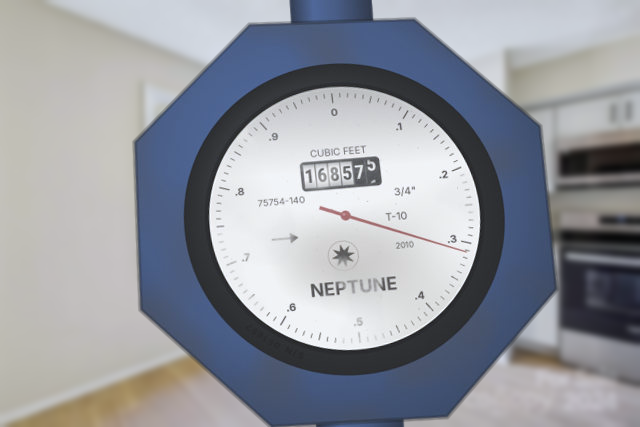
168575.31; ft³
